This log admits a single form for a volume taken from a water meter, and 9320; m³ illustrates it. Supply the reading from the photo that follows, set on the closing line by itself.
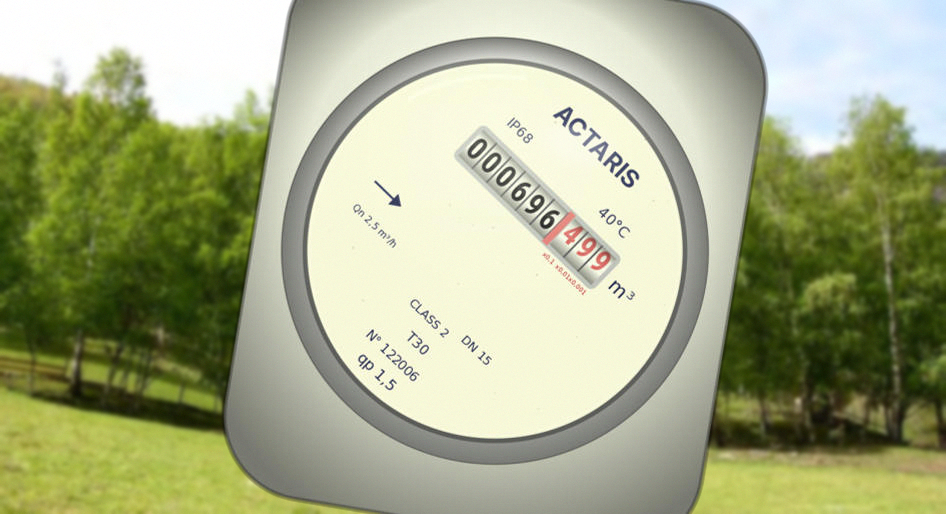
696.499; m³
